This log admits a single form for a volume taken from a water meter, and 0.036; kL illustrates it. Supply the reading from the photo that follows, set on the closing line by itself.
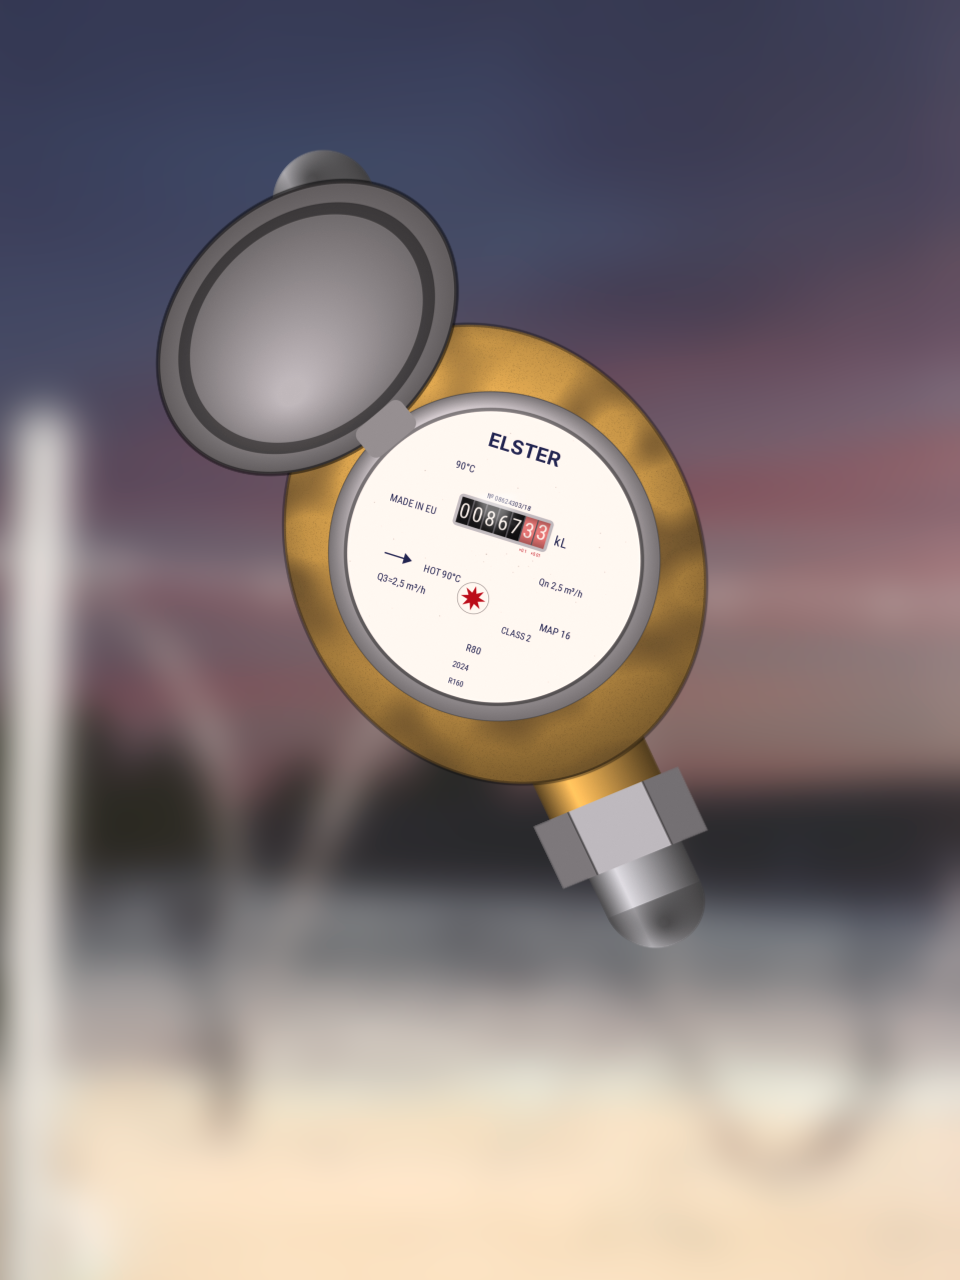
867.33; kL
